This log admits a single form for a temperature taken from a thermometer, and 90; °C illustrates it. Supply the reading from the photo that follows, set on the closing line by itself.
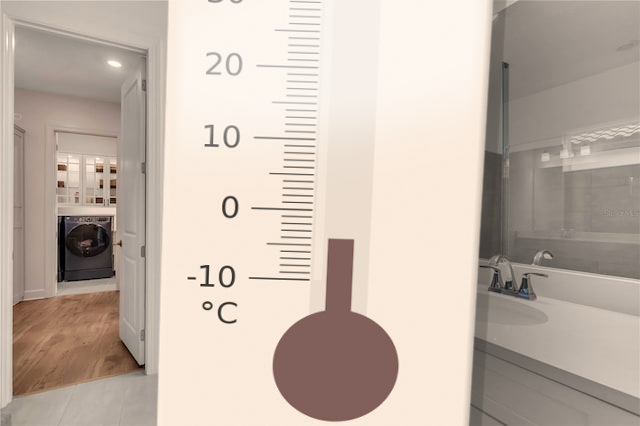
-4; °C
